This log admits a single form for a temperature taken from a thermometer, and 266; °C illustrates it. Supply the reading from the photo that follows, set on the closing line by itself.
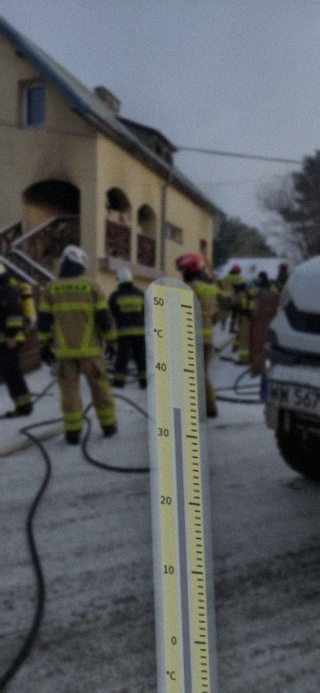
34; °C
